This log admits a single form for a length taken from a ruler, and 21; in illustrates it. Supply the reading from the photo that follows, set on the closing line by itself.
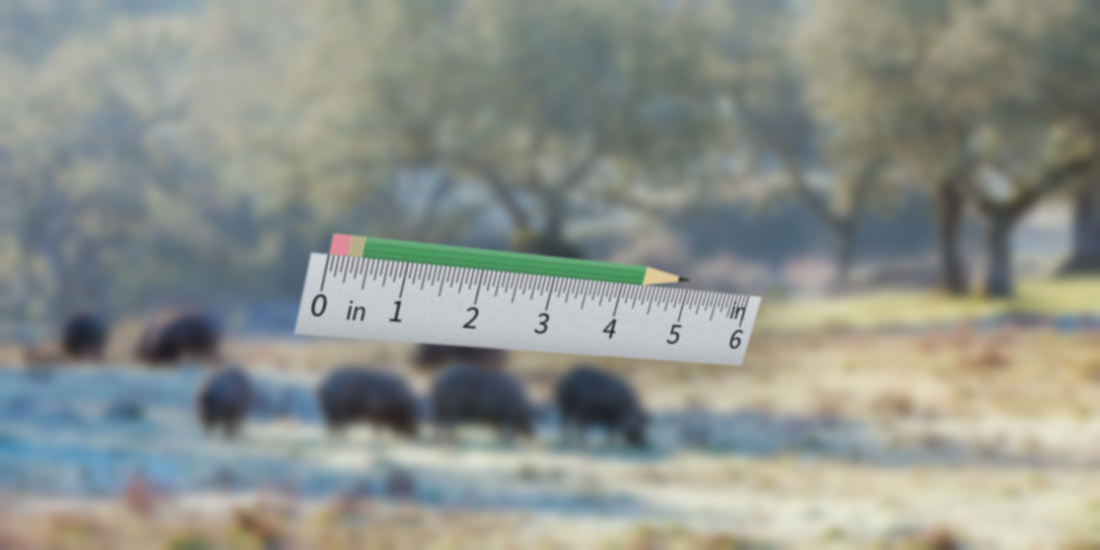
5; in
